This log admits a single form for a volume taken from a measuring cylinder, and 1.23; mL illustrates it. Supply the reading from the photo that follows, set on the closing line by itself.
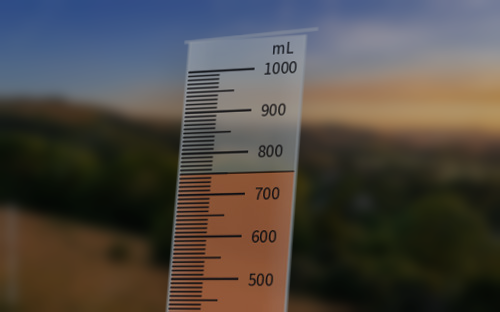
750; mL
